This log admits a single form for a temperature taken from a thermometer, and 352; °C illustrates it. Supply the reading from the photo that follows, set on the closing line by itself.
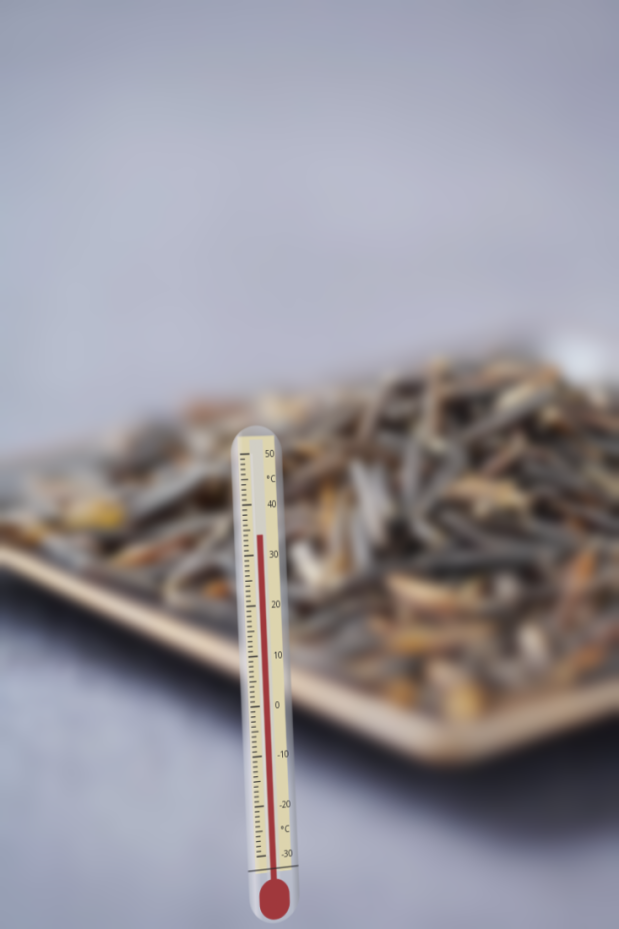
34; °C
